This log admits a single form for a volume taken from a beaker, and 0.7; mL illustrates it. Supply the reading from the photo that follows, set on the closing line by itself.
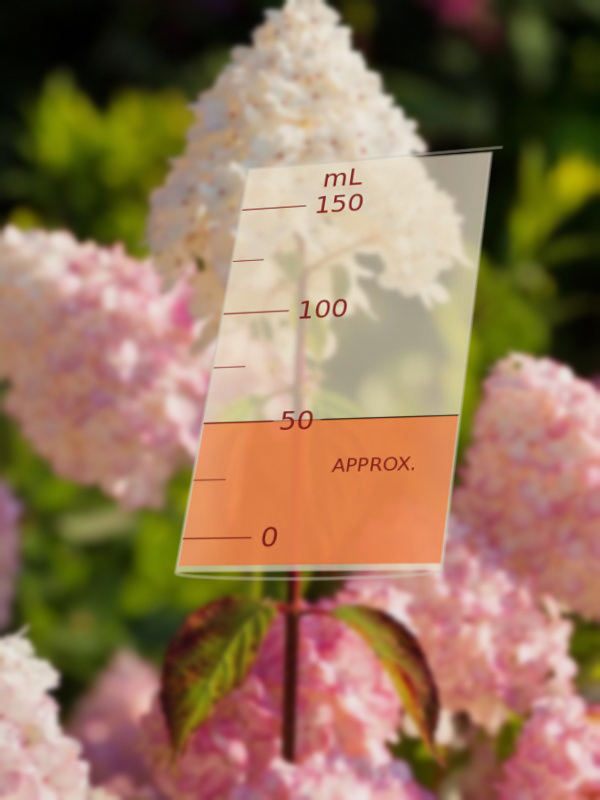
50; mL
